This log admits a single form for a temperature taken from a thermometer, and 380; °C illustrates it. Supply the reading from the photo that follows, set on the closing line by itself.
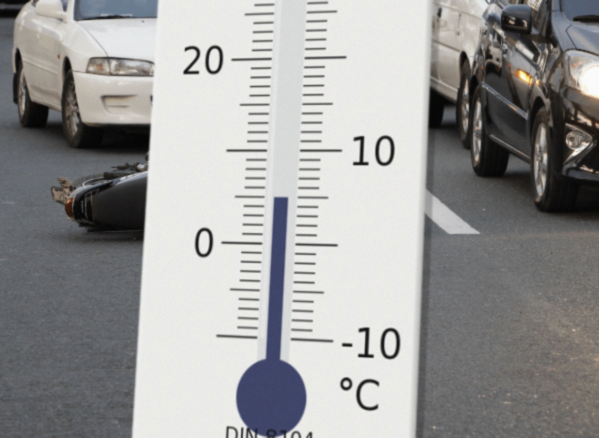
5; °C
